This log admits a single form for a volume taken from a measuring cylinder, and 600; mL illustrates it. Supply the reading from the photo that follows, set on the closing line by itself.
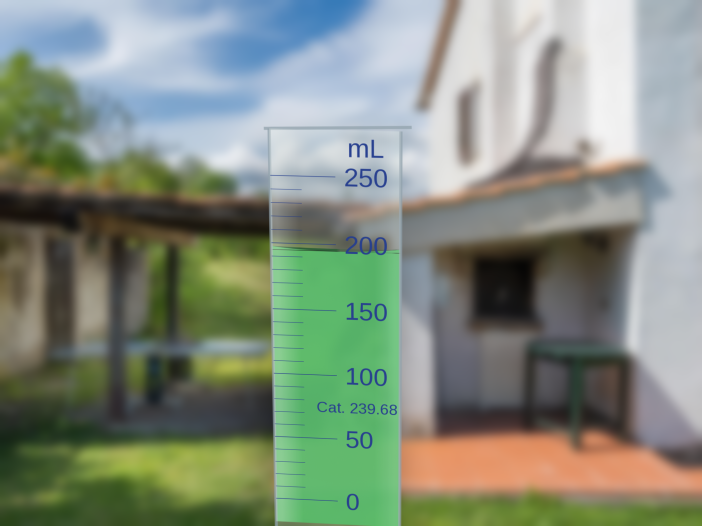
195; mL
